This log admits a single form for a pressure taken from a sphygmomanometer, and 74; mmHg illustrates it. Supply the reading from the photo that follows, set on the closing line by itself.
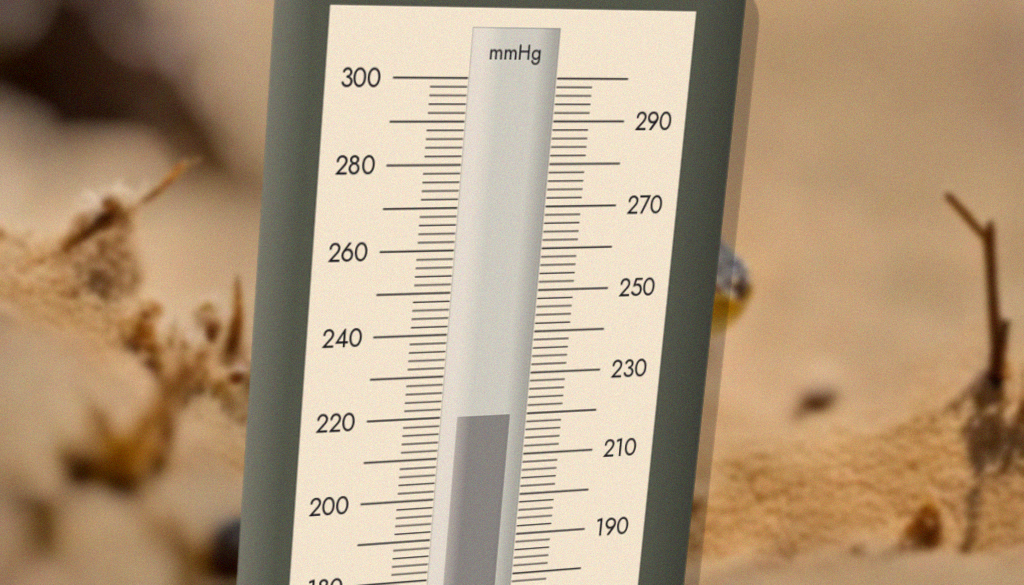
220; mmHg
